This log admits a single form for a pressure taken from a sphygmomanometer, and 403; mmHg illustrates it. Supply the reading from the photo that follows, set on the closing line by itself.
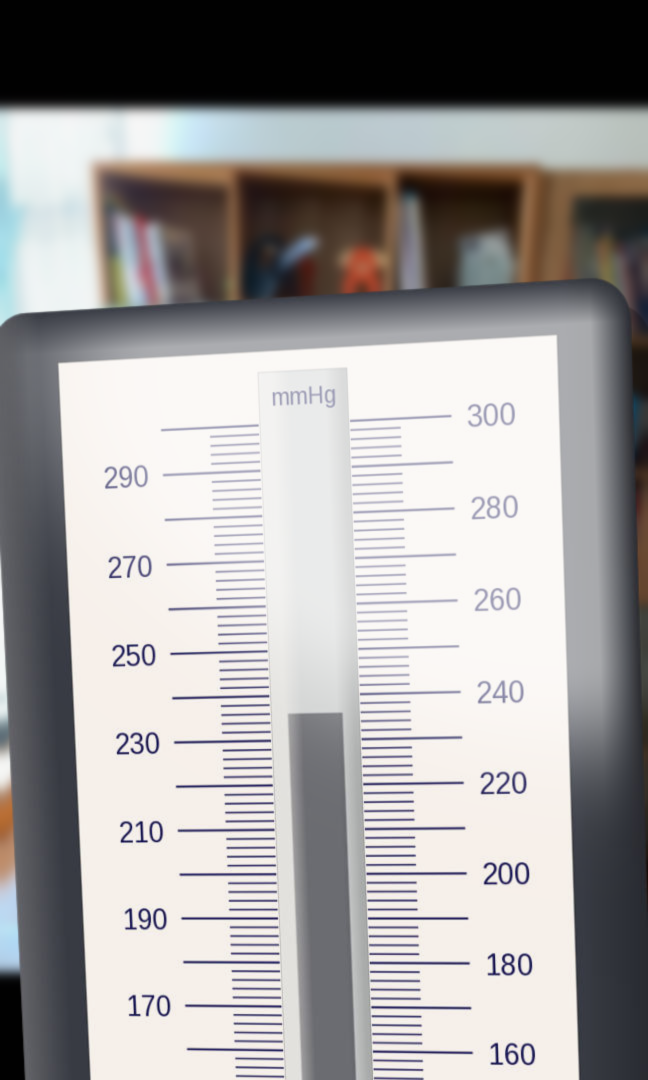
236; mmHg
